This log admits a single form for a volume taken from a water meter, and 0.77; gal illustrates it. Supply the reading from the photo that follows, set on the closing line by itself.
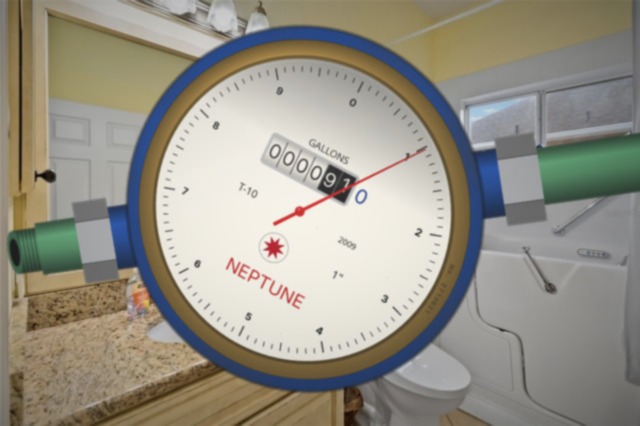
911.0; gal
